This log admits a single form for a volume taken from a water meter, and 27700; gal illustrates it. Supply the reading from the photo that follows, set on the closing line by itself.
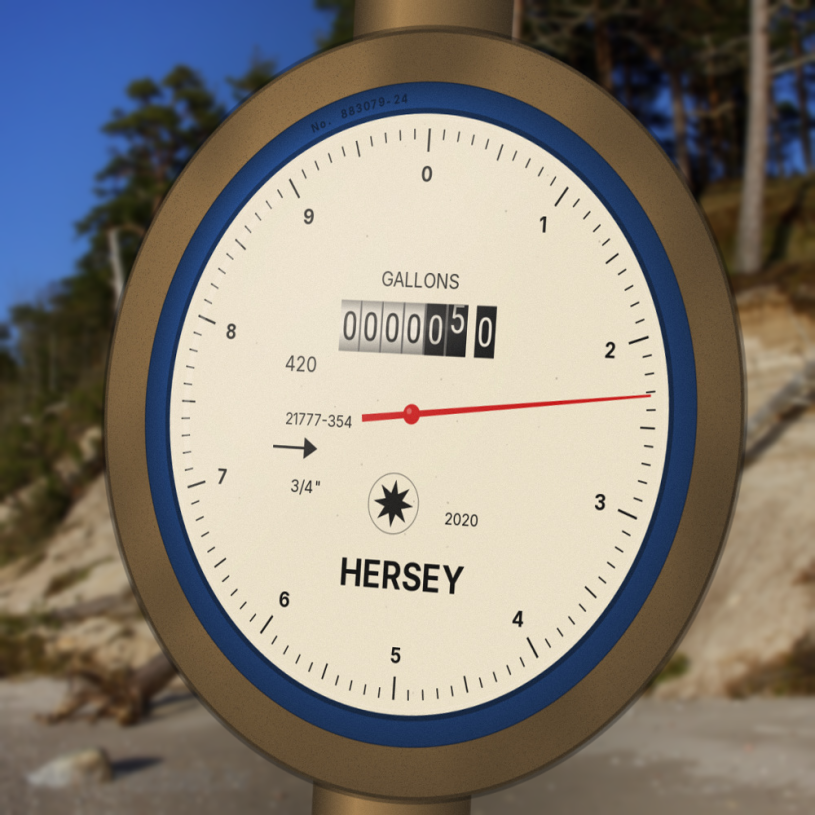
52.3; gal
